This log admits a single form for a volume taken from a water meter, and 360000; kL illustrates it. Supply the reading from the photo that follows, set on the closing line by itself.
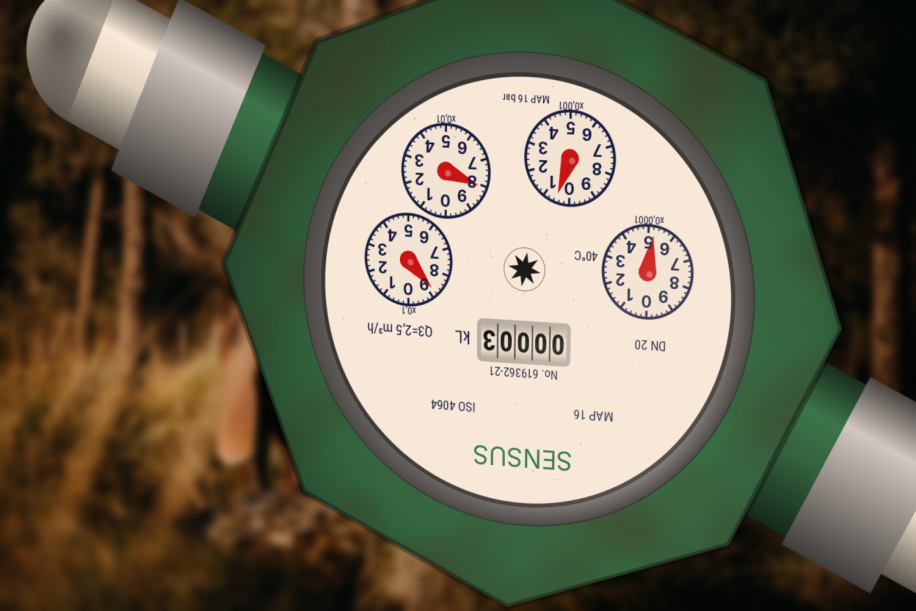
3.8805; kL
